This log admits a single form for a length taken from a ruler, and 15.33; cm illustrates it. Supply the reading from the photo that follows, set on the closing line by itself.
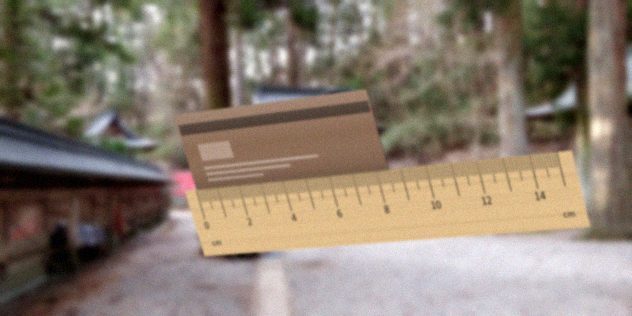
8.5; cm
